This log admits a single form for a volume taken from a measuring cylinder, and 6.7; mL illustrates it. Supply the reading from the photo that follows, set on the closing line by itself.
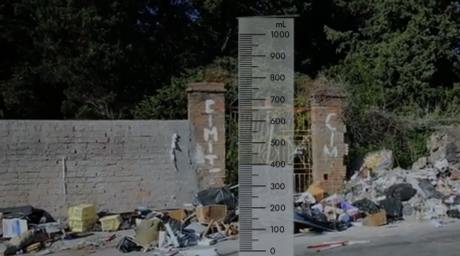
400; mL
